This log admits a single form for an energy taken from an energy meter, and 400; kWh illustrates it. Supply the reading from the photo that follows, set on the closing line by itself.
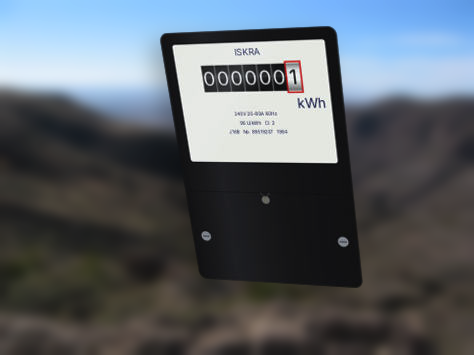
0.1; kWh
